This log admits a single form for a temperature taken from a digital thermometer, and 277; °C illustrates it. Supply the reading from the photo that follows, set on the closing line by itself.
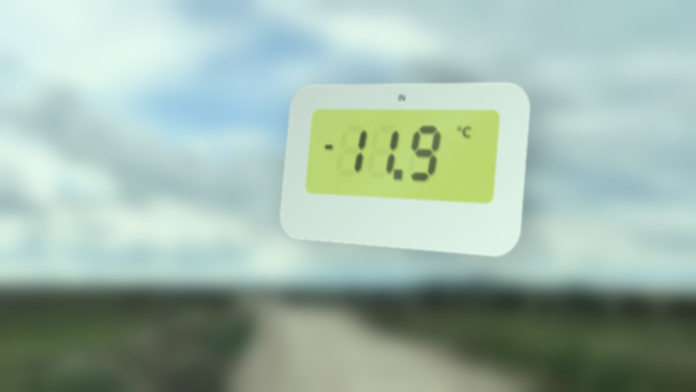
-11.9; °C
